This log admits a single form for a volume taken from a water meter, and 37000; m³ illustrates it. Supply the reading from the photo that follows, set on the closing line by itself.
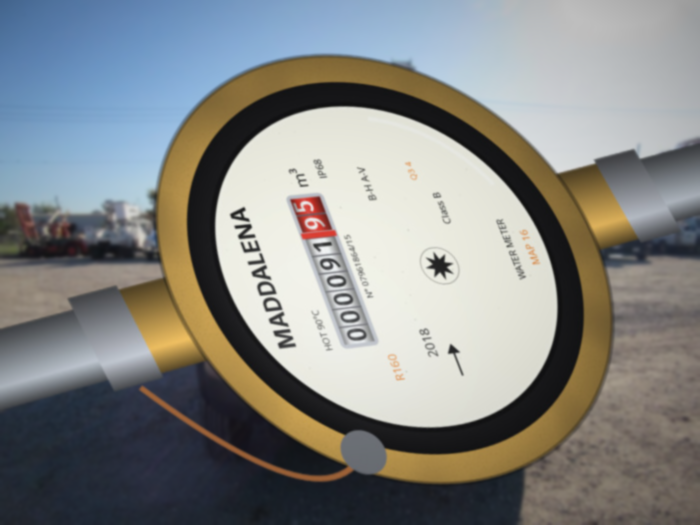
91.95; m³
